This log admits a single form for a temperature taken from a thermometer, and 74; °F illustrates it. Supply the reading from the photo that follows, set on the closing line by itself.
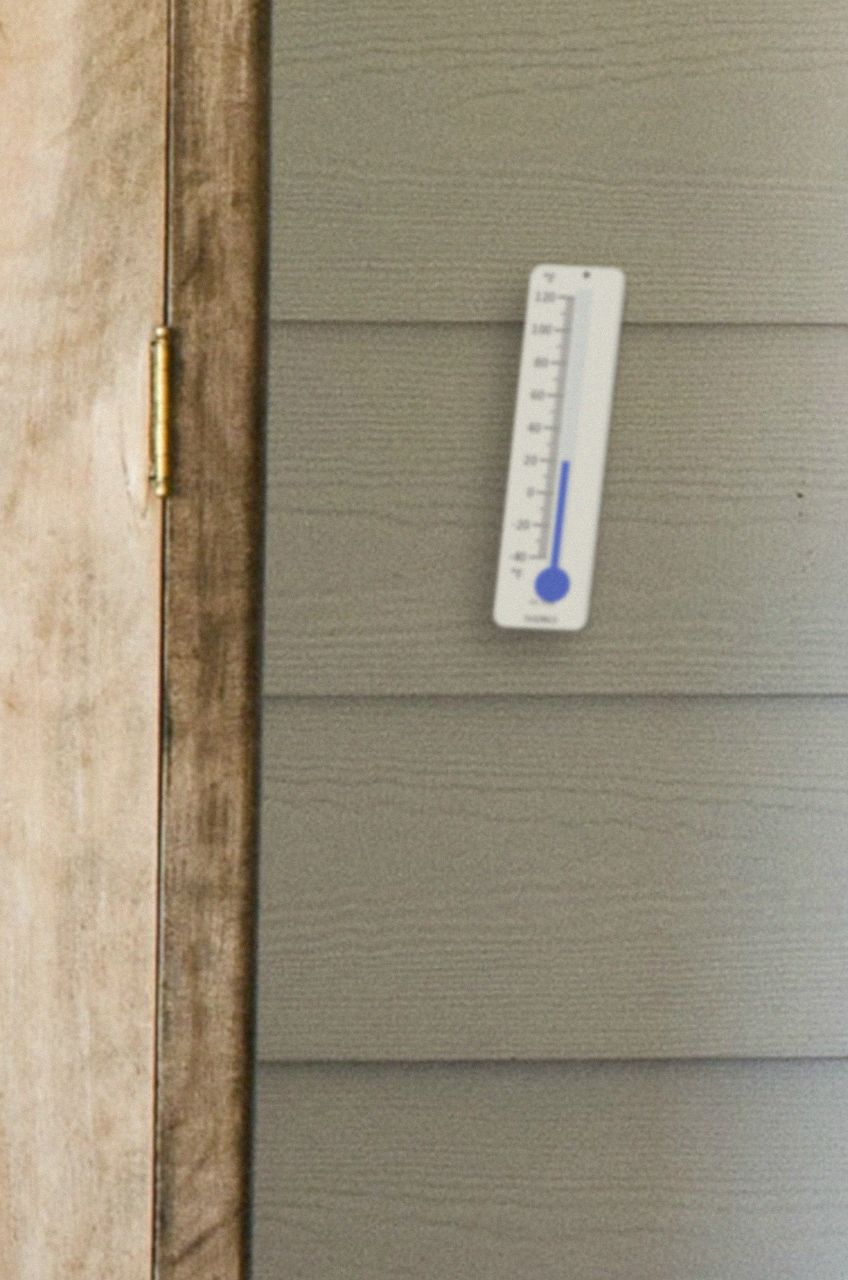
20; °F
